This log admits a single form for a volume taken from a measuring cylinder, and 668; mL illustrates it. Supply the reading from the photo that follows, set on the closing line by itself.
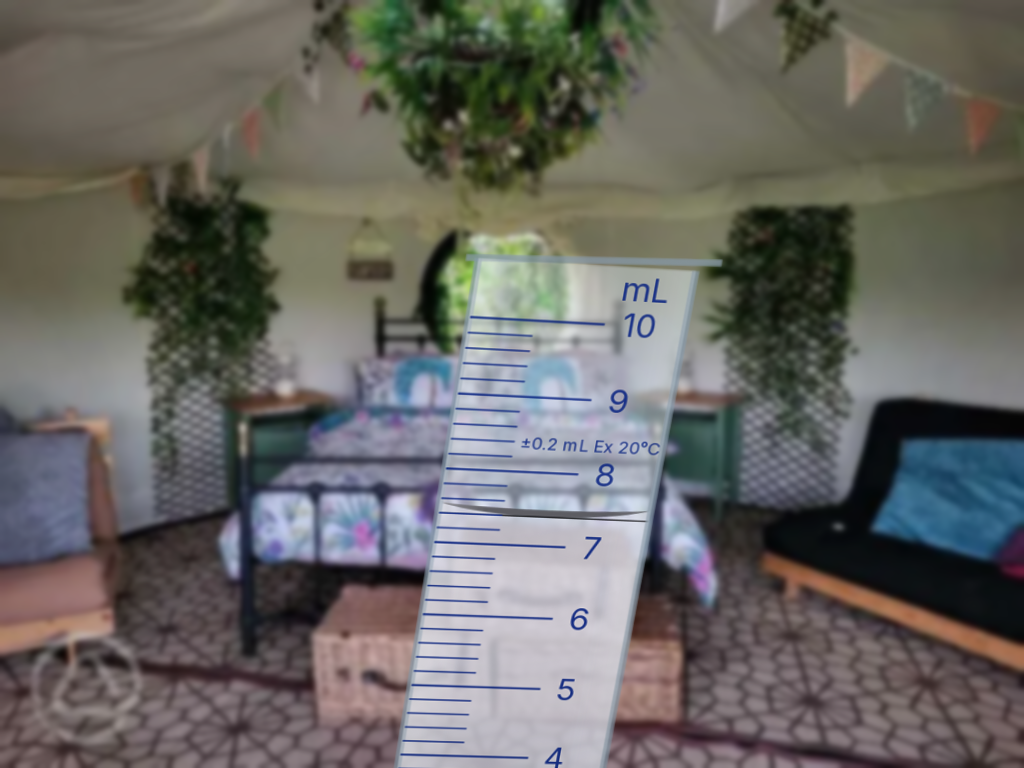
7.4; mL
